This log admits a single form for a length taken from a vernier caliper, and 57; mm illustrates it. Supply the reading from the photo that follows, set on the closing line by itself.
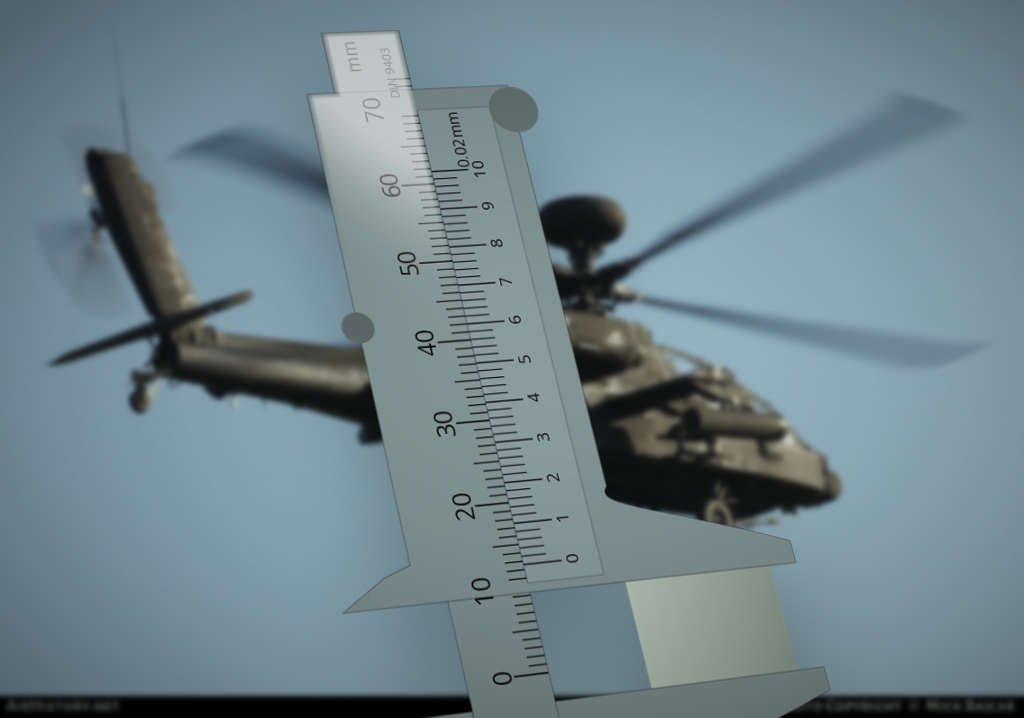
12.6; mm
